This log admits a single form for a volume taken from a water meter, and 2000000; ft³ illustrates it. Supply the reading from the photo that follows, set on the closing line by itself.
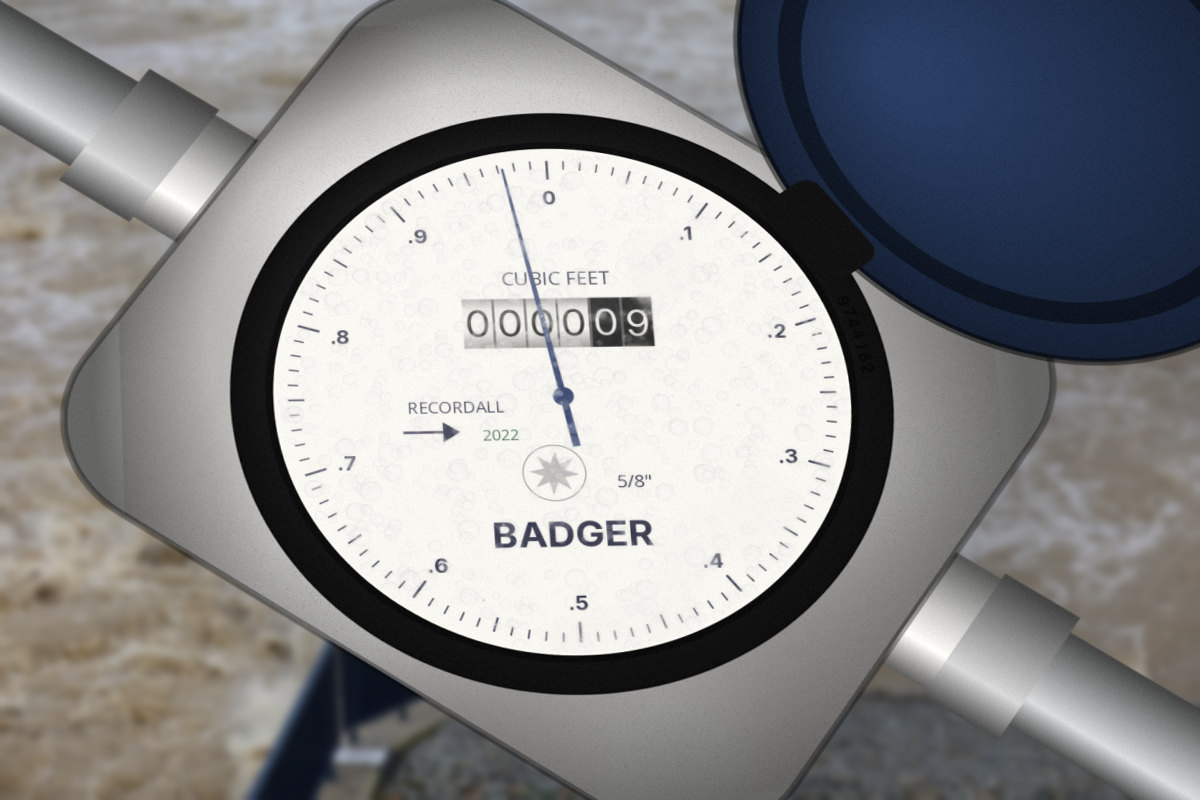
8.97; ft³
